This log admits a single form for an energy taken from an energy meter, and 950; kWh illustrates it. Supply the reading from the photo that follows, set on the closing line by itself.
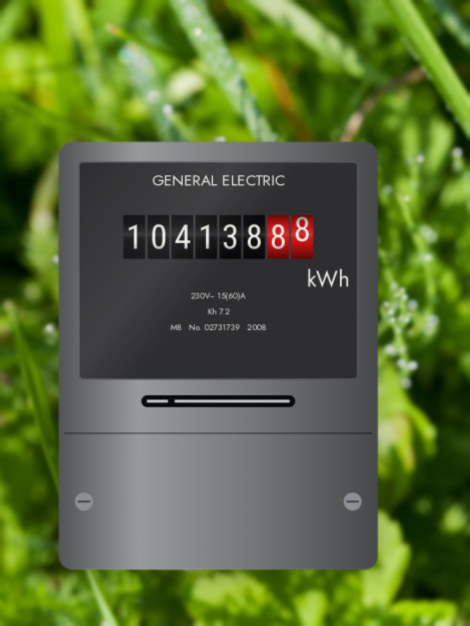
104138.88; kWh
